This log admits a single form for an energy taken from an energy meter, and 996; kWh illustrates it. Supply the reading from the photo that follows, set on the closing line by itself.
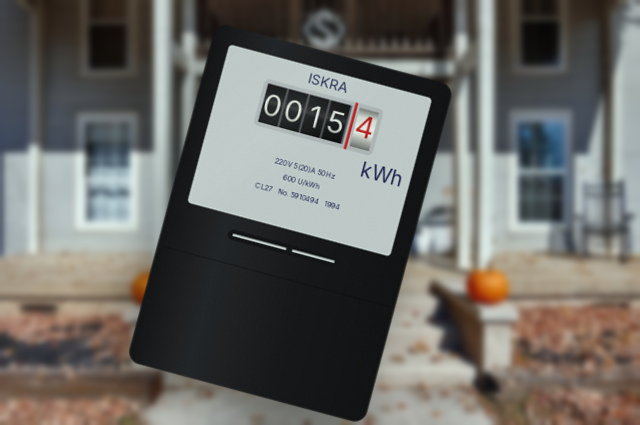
15.4; kWh
